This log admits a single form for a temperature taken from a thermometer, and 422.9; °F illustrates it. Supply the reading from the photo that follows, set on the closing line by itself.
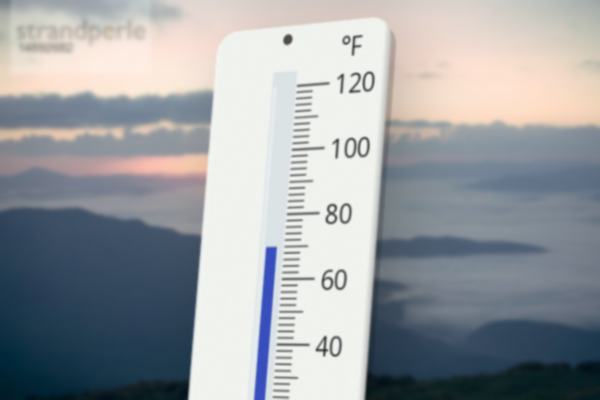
70; °F
